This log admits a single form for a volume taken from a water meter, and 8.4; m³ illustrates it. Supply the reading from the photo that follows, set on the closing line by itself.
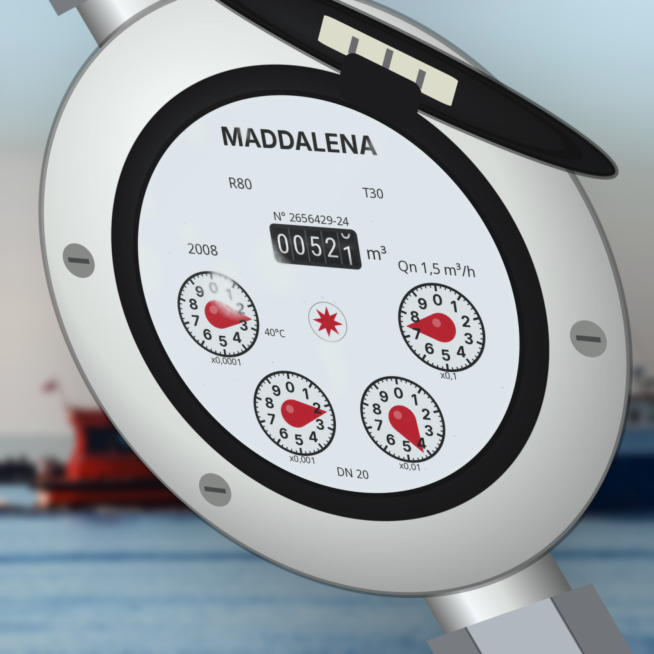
520.7422; m³
